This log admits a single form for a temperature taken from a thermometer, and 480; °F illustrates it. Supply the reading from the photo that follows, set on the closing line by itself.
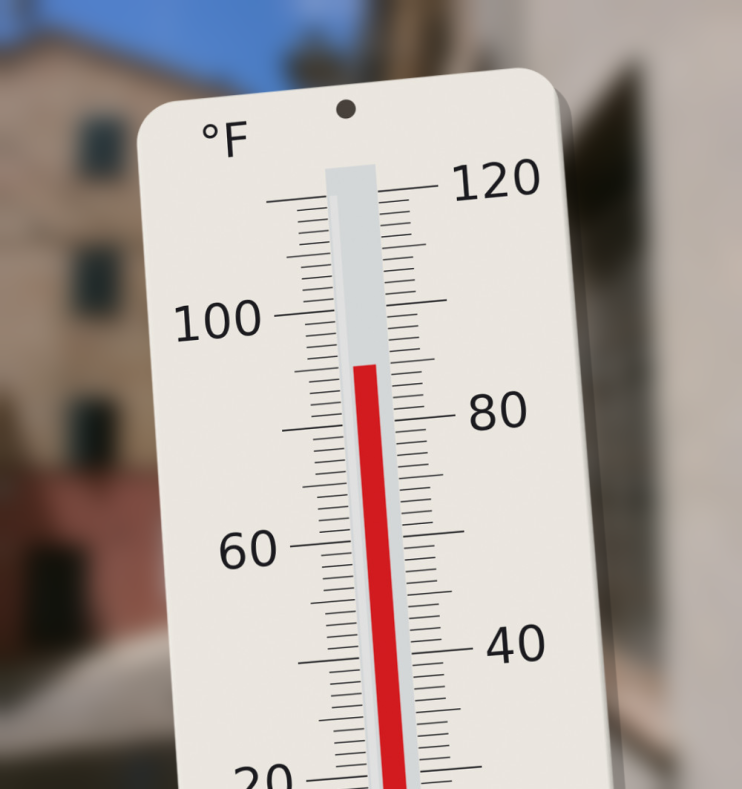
90; °F
